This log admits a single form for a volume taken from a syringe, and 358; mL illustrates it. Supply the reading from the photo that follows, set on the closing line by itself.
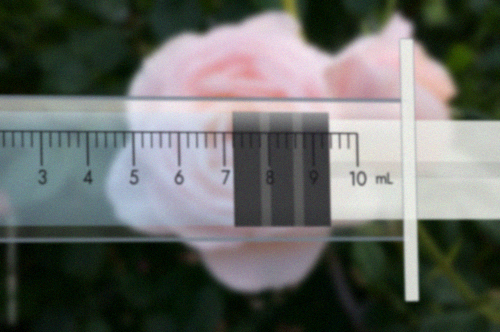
7.2; mL
